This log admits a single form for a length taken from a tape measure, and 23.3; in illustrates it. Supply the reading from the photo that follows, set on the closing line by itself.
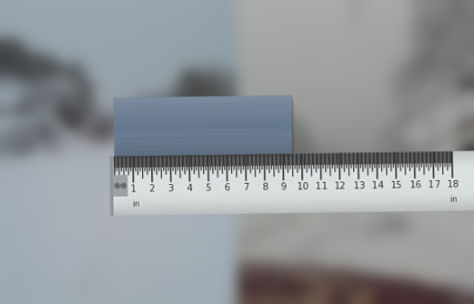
9.5; in
